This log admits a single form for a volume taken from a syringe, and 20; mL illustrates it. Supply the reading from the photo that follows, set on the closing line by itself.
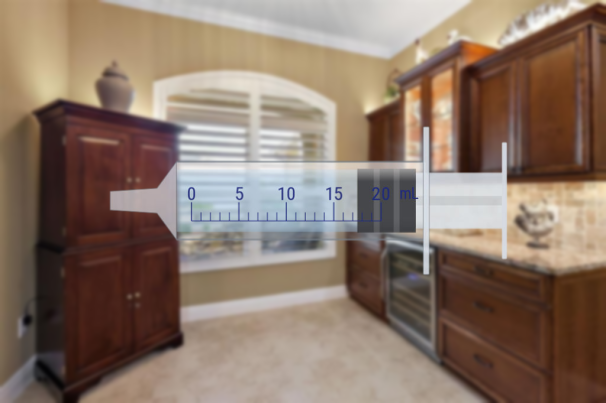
17.5; mL
